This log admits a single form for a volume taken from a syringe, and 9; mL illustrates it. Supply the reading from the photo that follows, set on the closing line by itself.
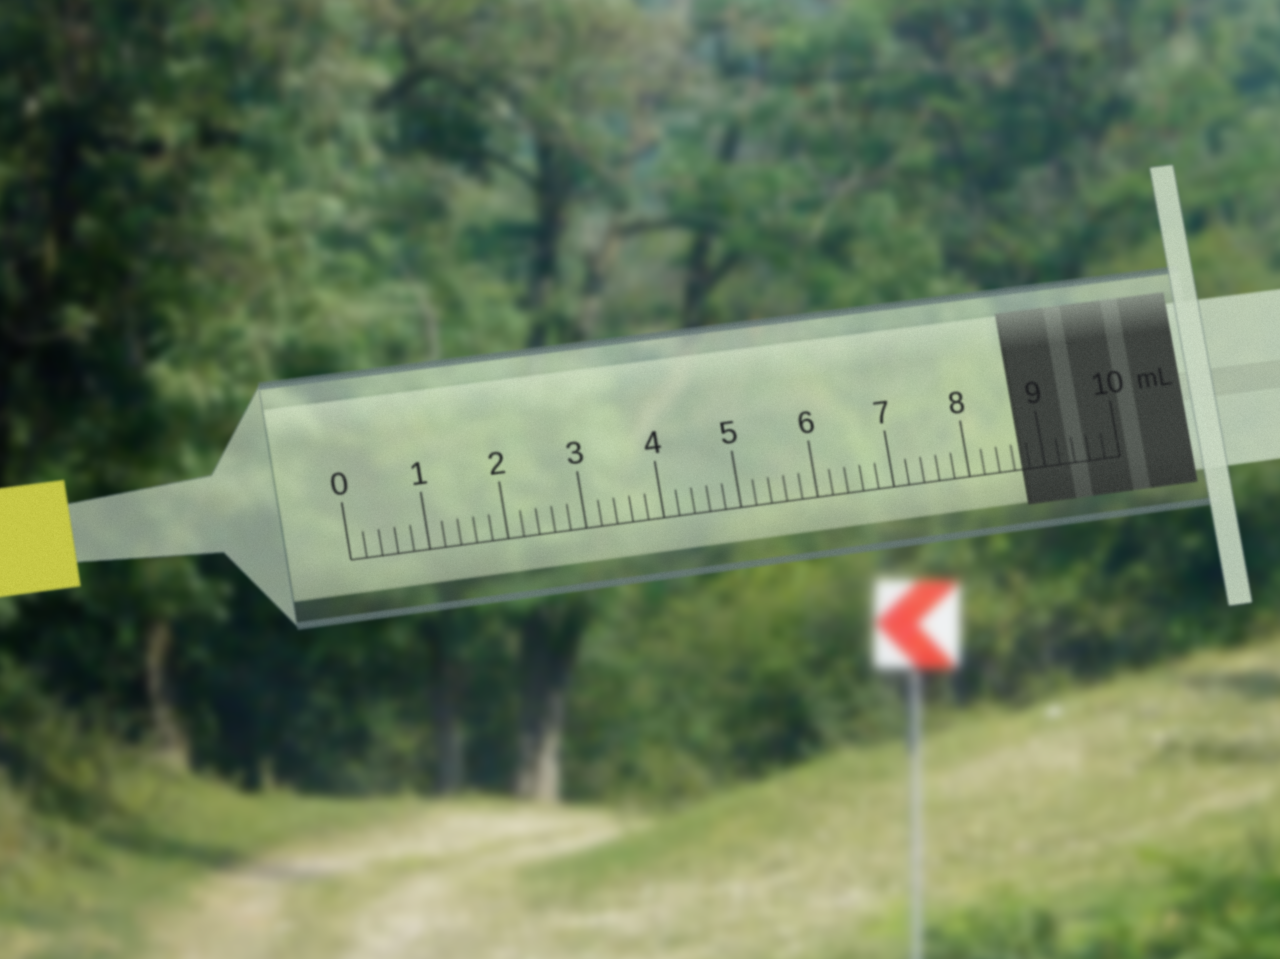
8.7; mL
